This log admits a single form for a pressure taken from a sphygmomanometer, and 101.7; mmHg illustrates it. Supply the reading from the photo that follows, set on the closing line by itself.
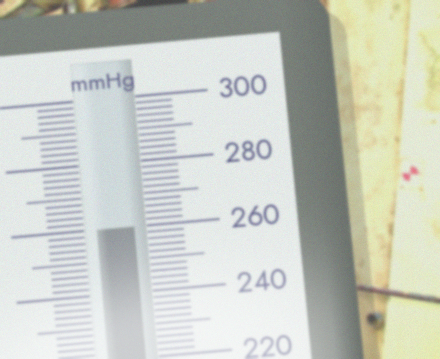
260; mmHg
